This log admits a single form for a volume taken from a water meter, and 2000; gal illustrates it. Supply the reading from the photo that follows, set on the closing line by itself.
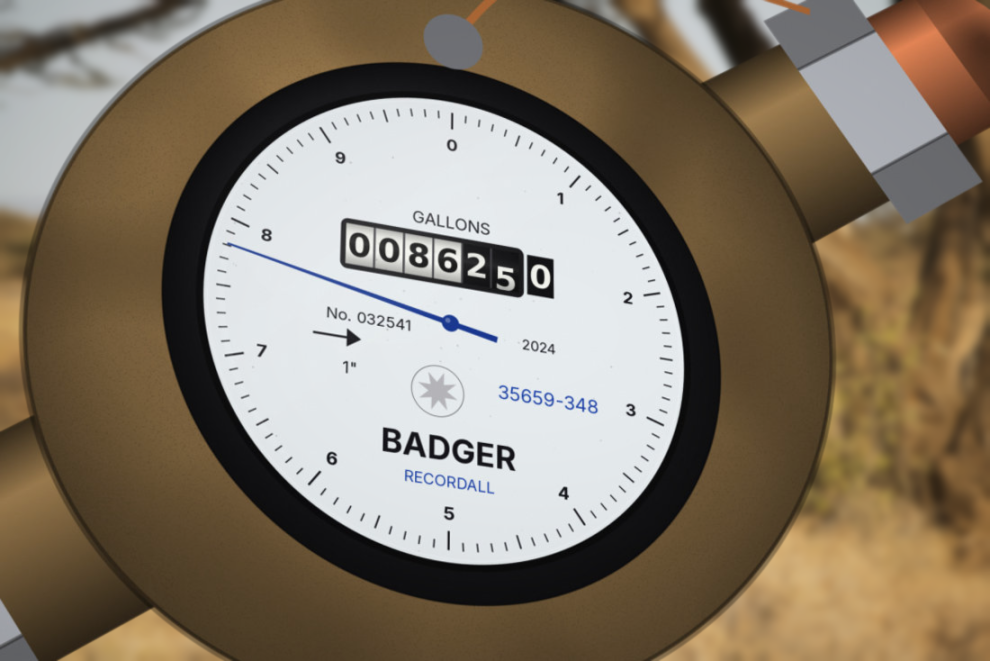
86247.8; gal
